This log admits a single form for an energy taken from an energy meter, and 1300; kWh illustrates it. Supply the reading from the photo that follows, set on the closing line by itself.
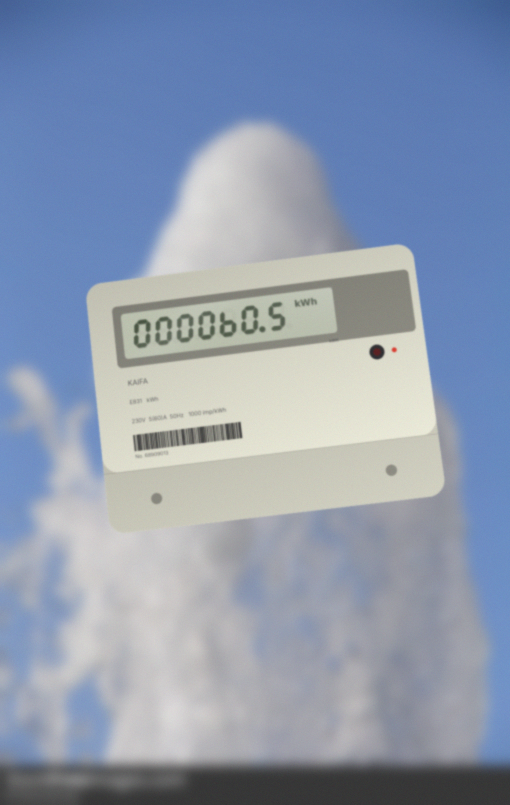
60.5; kWh
